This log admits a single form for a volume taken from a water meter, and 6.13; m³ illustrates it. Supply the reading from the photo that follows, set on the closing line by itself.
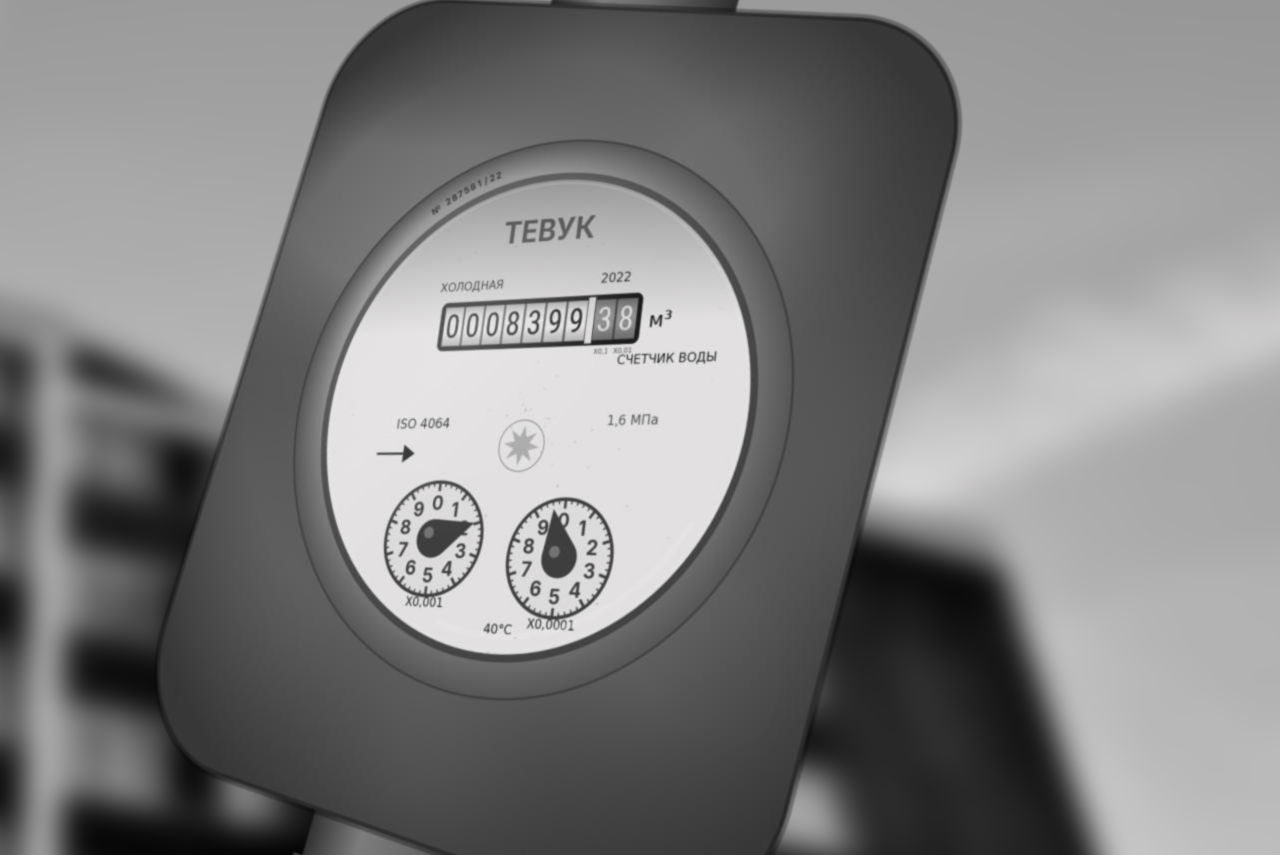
8399.3819; m³
